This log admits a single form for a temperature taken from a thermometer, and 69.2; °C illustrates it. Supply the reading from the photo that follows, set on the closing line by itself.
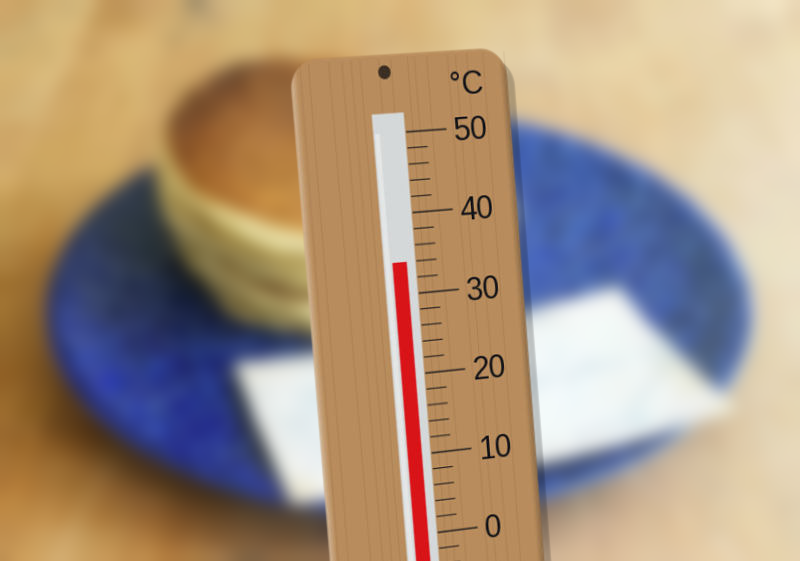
34; °C
